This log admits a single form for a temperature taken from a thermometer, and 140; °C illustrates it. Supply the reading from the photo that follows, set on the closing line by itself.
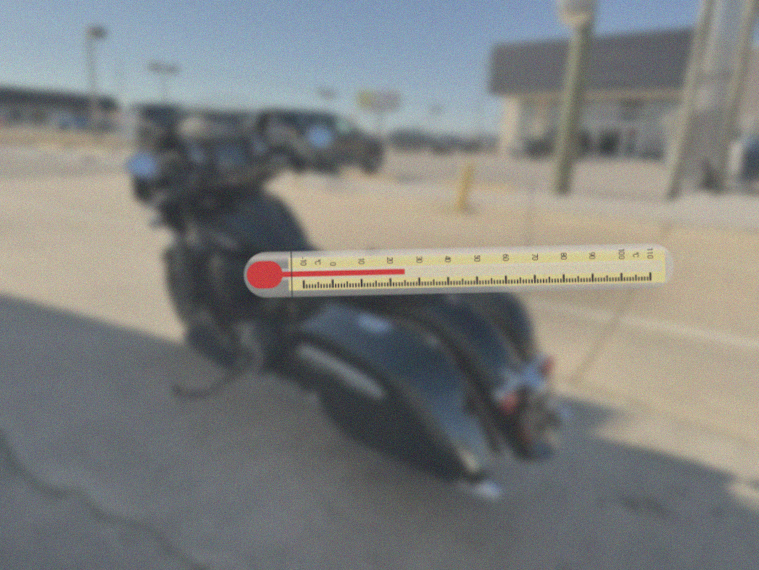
25; °C
